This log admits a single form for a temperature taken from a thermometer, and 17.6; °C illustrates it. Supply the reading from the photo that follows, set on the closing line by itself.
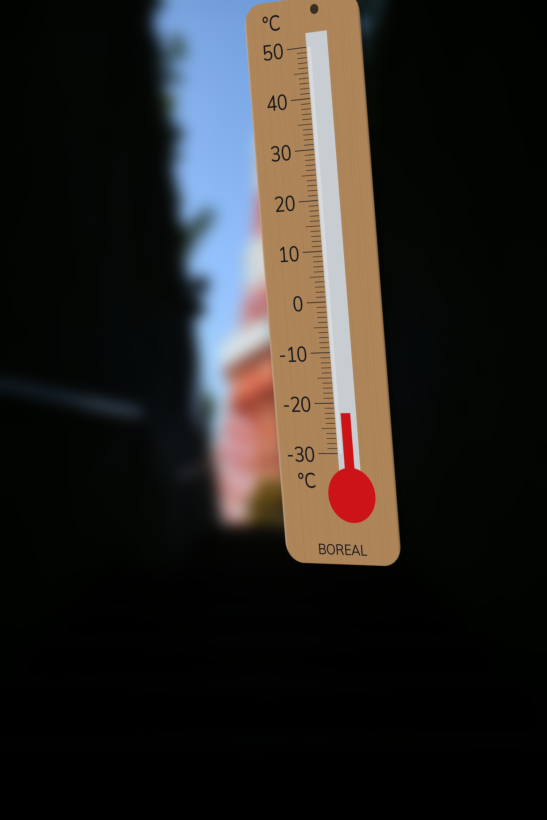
-22; °C
